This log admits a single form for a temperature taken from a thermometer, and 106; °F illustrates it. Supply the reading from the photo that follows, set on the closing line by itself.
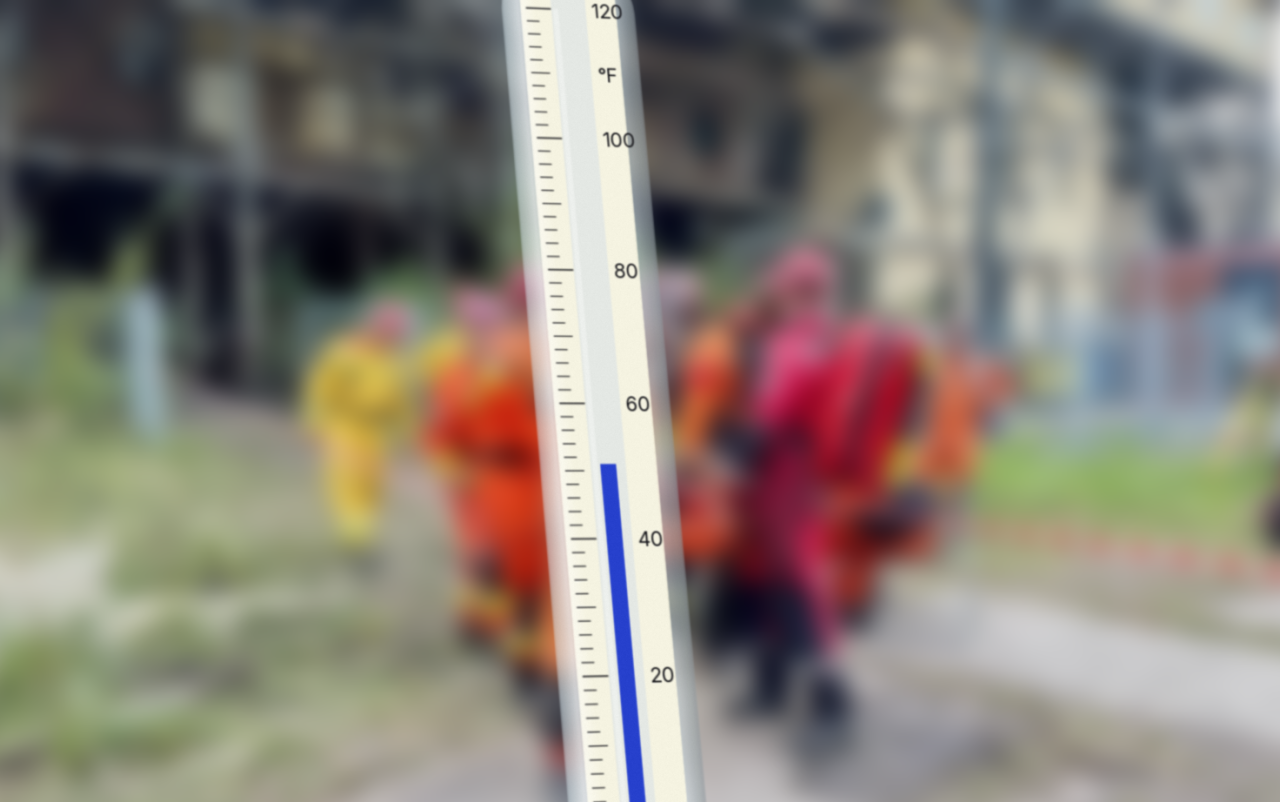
51; °F
